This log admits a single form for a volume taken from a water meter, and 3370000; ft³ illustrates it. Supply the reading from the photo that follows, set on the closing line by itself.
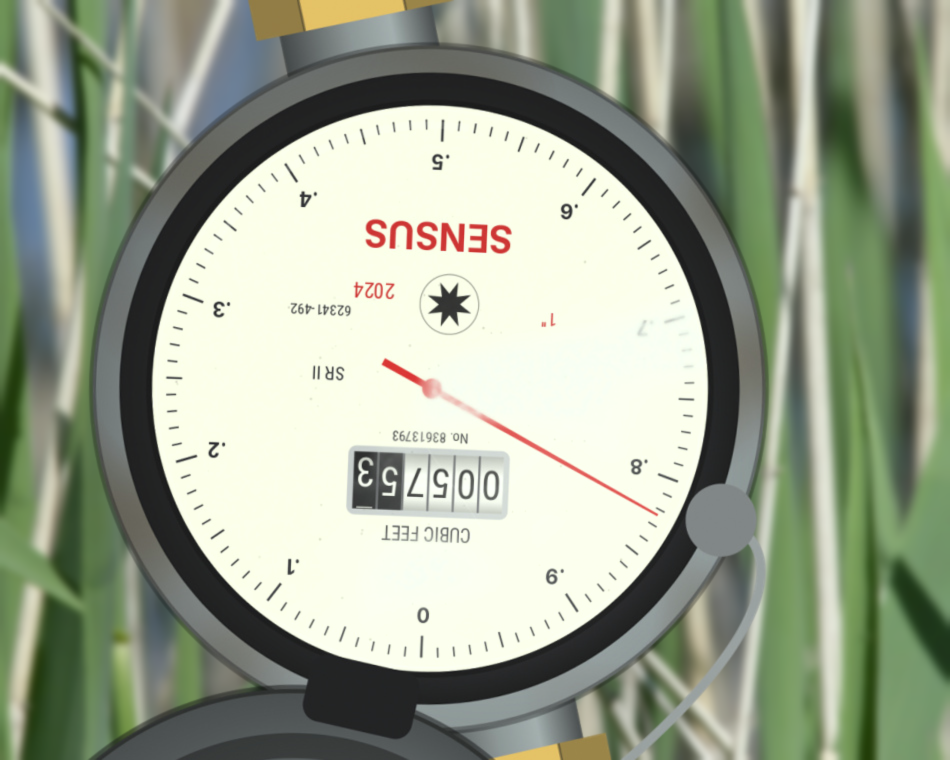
5752.82; ft³
